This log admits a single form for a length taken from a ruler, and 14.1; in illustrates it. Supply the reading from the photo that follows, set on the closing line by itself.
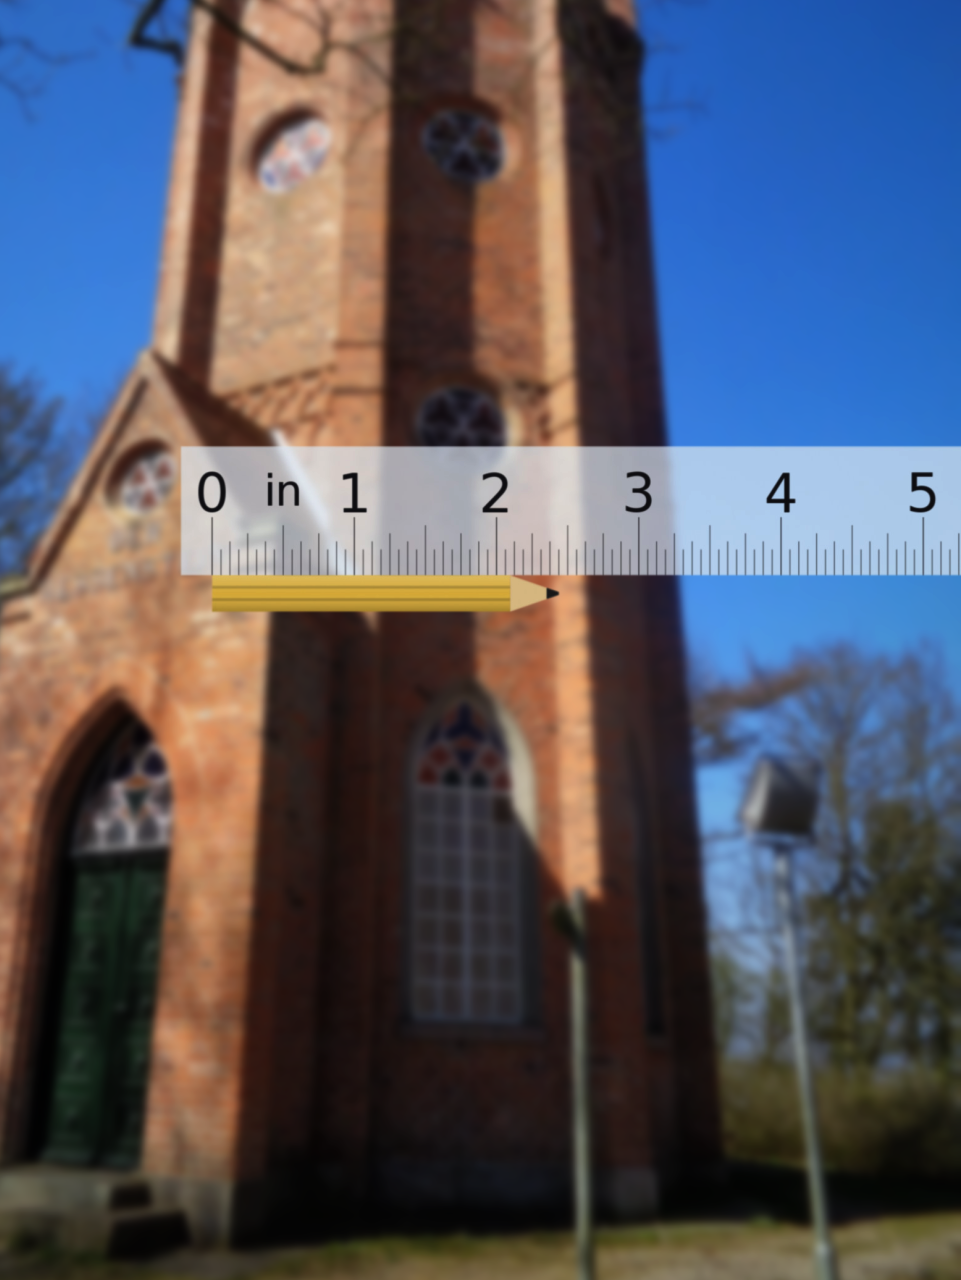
2.4375; in
